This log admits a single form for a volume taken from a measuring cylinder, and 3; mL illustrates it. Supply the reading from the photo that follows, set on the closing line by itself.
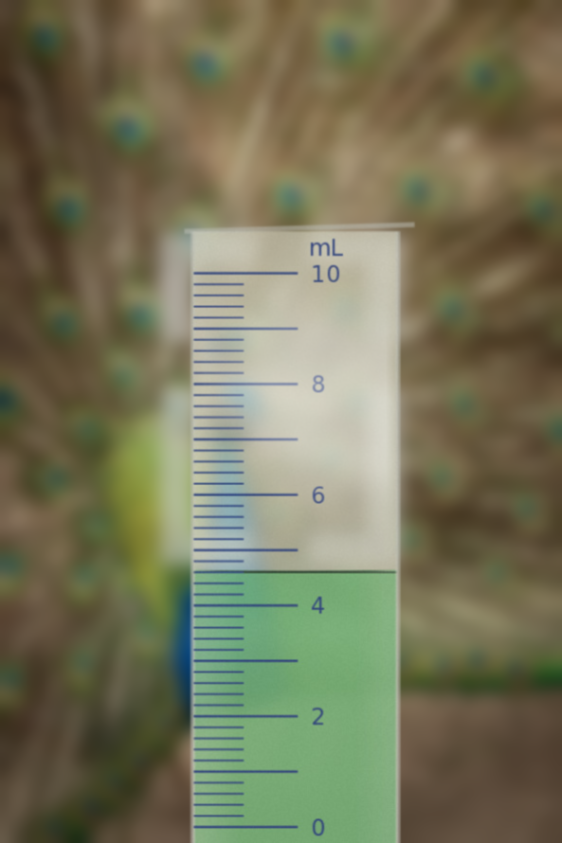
4.6; mL
